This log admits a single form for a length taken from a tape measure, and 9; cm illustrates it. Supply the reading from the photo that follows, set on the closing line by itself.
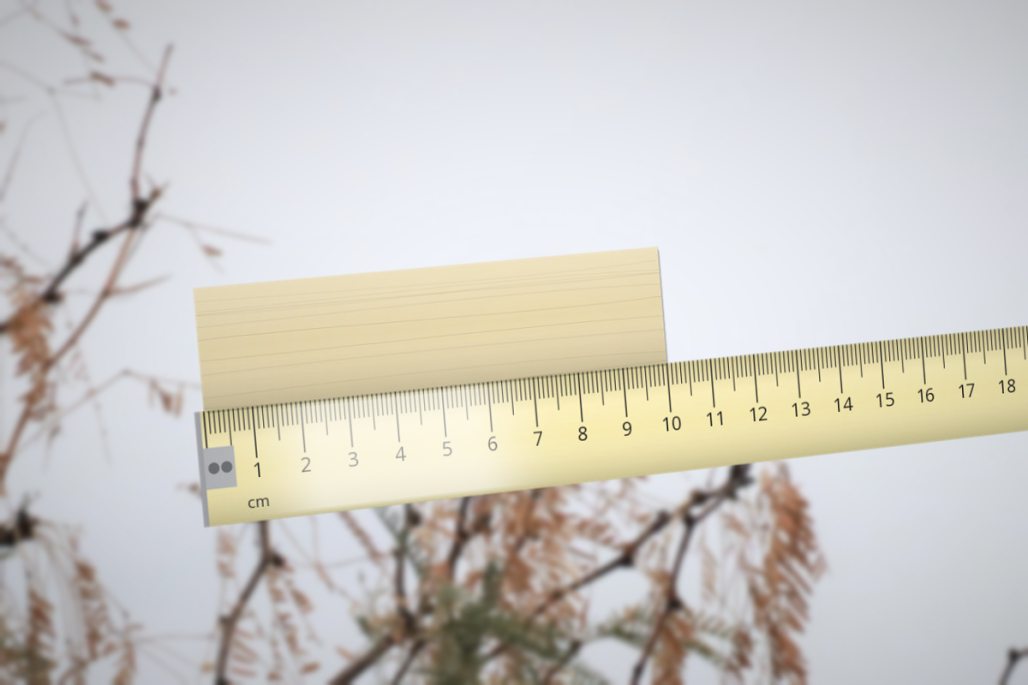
10; cm
